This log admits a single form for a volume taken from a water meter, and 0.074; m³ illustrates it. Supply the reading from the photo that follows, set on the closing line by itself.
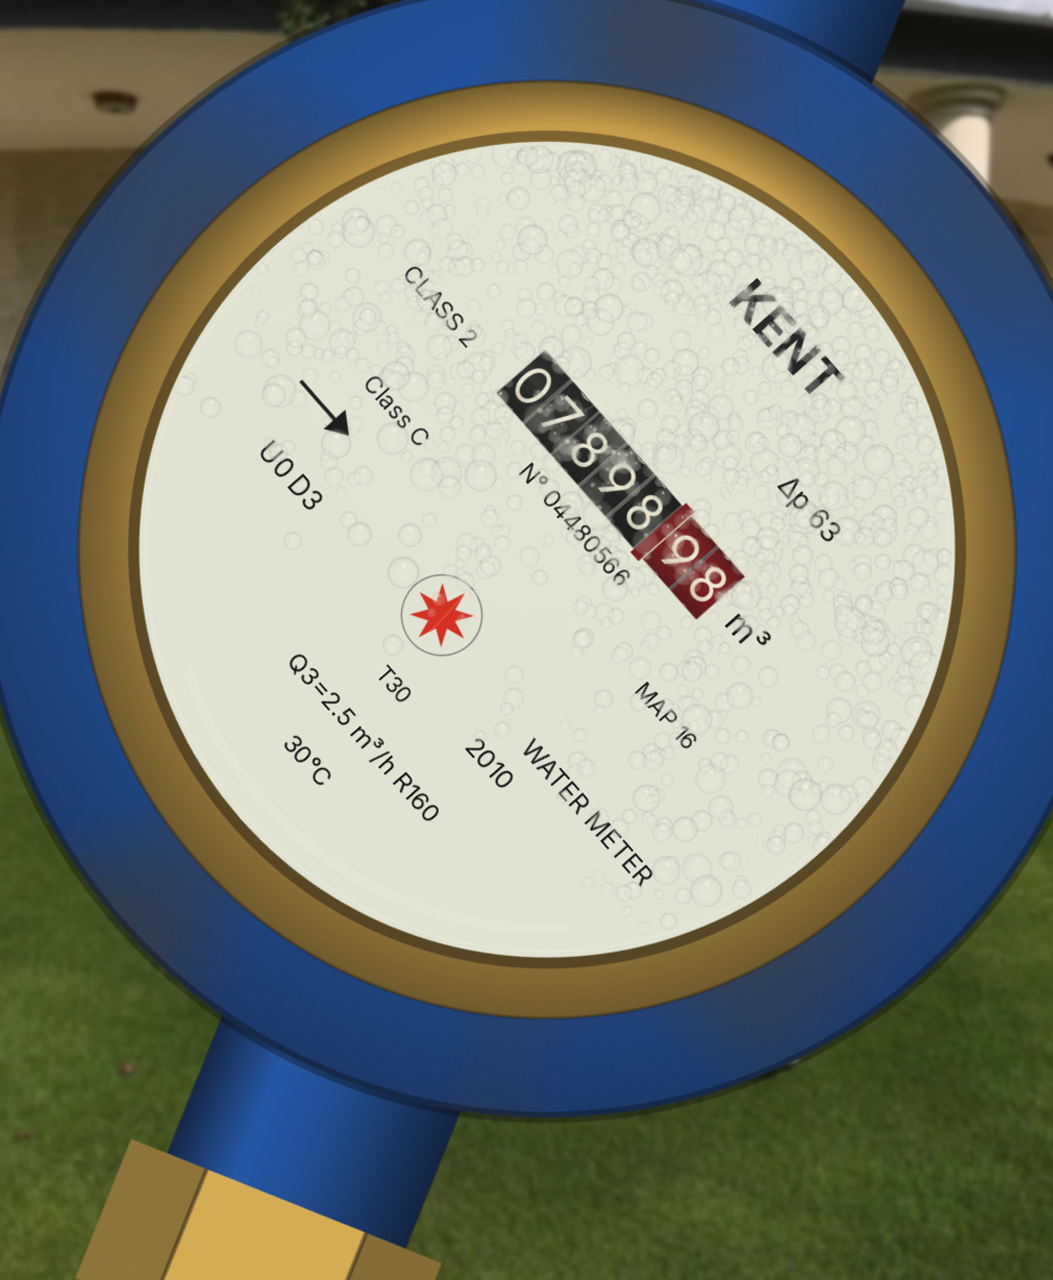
7898.98; m³
